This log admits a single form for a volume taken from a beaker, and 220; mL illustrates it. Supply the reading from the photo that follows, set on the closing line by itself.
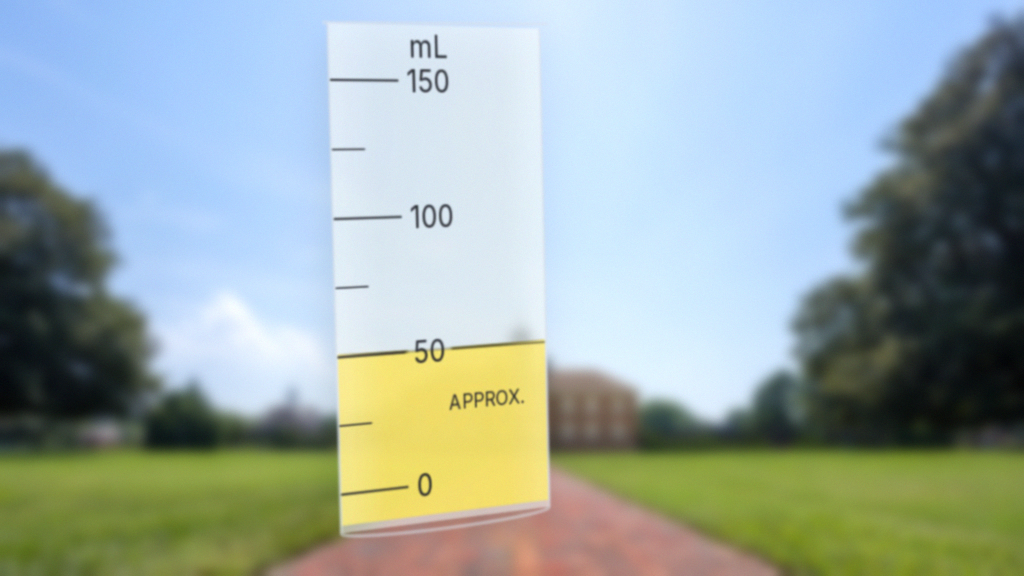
50; mL
